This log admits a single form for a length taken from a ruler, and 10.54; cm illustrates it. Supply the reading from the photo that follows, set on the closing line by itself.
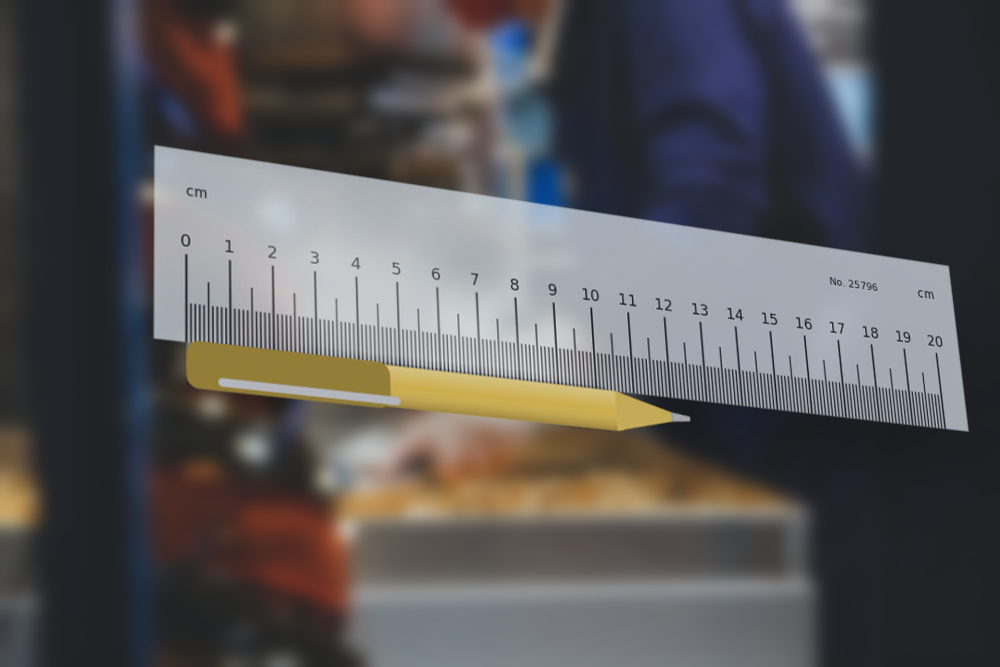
12.5; cm
